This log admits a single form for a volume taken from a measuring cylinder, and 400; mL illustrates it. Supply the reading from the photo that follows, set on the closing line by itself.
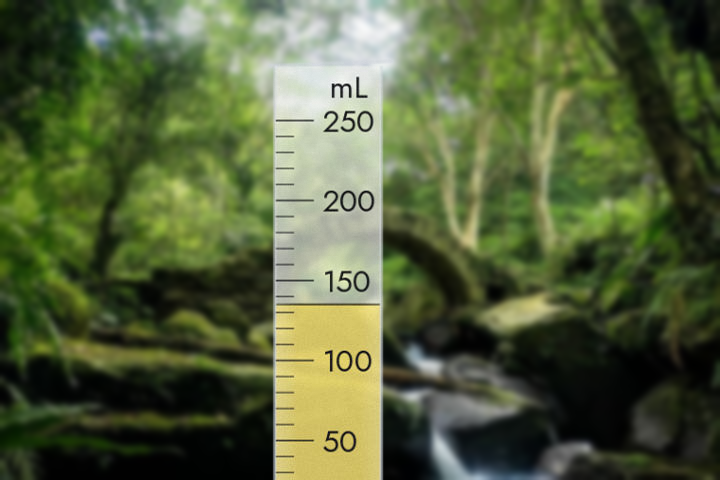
135; mL
